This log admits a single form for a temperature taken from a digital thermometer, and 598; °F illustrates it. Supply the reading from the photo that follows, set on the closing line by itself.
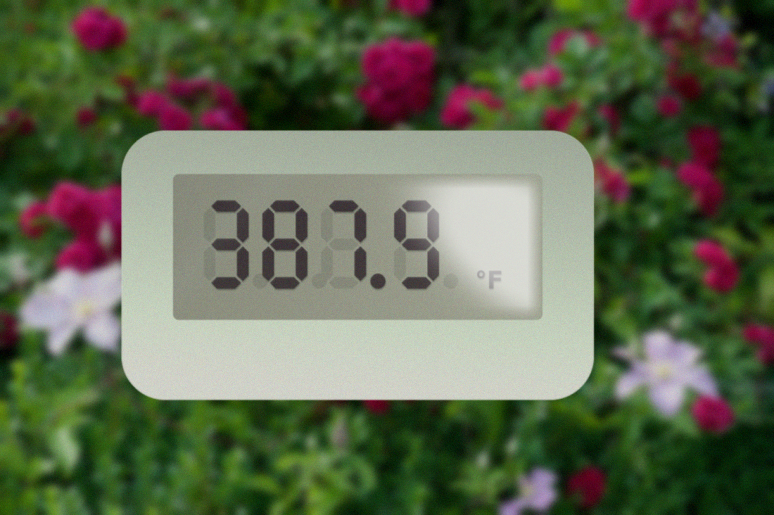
387.9; °F
